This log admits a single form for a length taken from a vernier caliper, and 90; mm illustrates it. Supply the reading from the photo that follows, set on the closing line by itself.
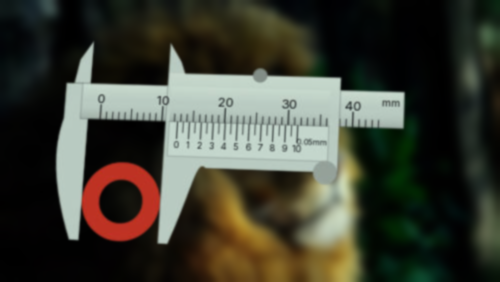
12.5; mm
